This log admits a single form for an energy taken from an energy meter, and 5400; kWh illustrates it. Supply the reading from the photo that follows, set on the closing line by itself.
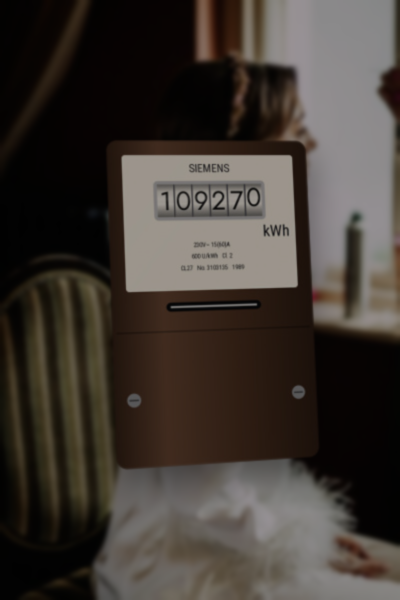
109270; kWh
